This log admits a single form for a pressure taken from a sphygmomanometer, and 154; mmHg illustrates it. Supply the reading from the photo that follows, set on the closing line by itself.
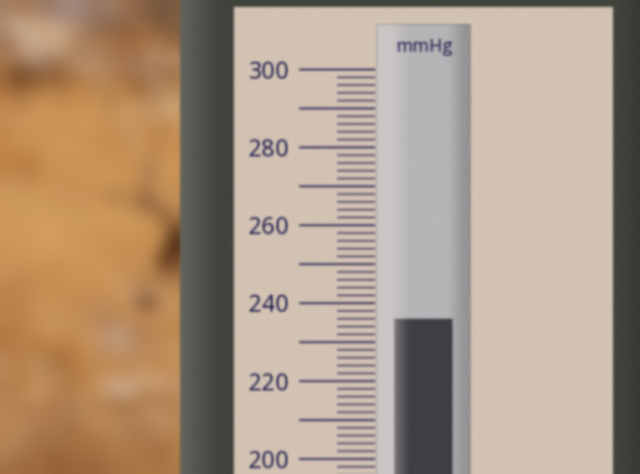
236; mmHg
